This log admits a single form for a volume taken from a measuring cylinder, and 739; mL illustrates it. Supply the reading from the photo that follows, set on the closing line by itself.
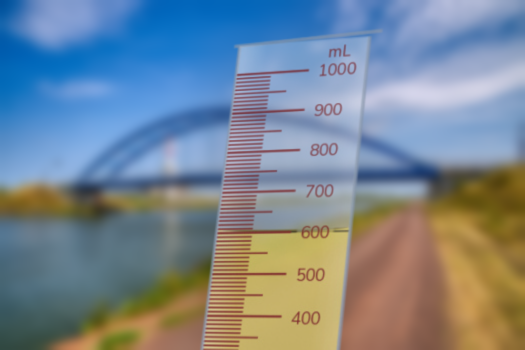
600; mL
